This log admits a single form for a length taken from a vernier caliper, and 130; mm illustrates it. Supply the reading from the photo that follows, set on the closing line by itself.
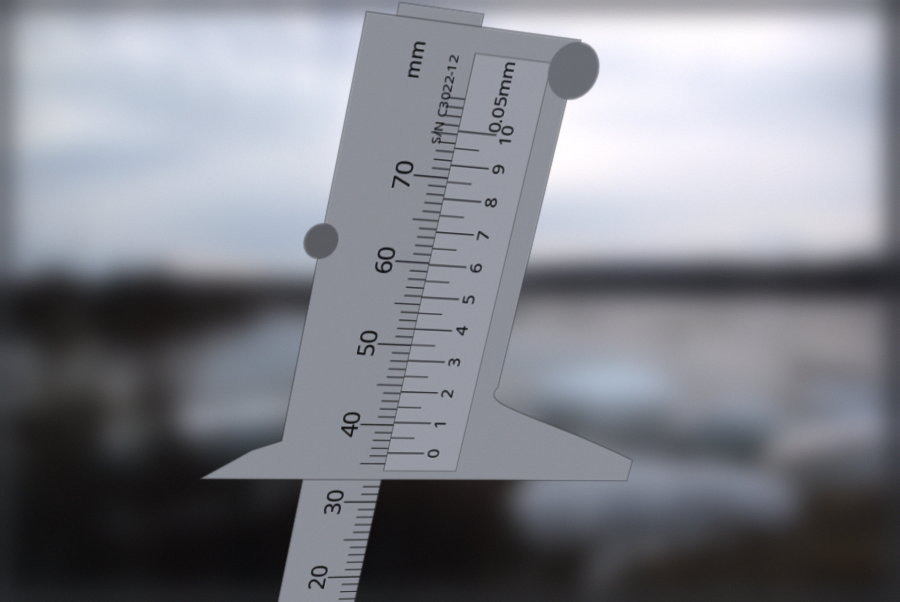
36.4; mm
